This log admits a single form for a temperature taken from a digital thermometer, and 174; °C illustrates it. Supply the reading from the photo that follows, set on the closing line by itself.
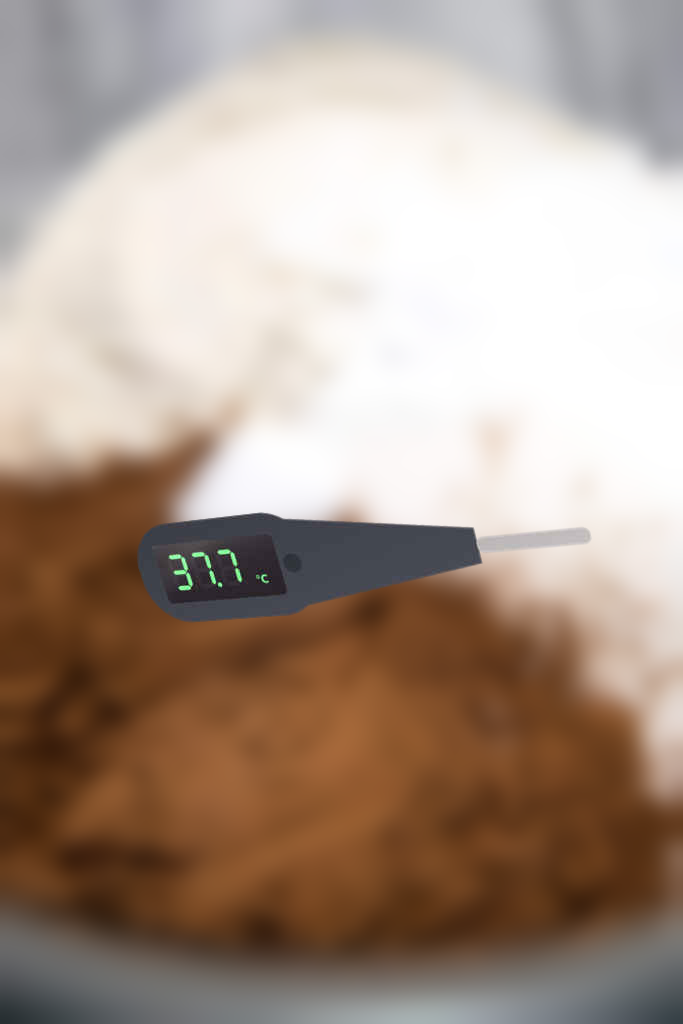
37.7; °C
